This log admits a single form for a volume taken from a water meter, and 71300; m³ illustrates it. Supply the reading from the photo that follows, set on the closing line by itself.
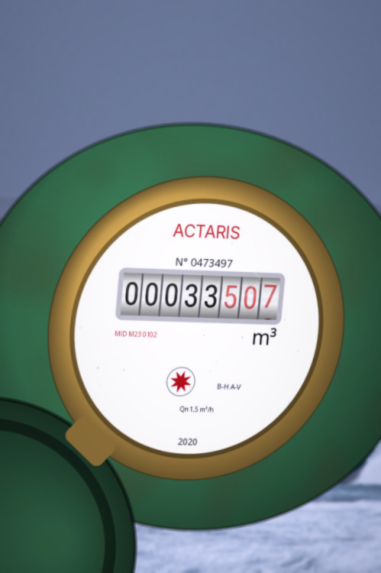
33.507; m³
